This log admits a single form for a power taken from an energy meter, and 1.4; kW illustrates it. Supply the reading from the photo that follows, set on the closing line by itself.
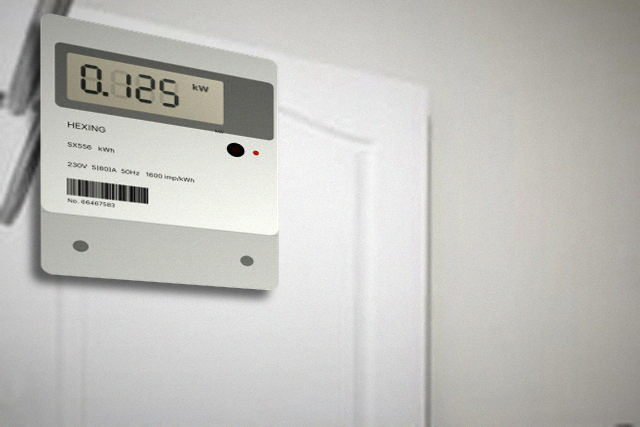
0.125; kW
